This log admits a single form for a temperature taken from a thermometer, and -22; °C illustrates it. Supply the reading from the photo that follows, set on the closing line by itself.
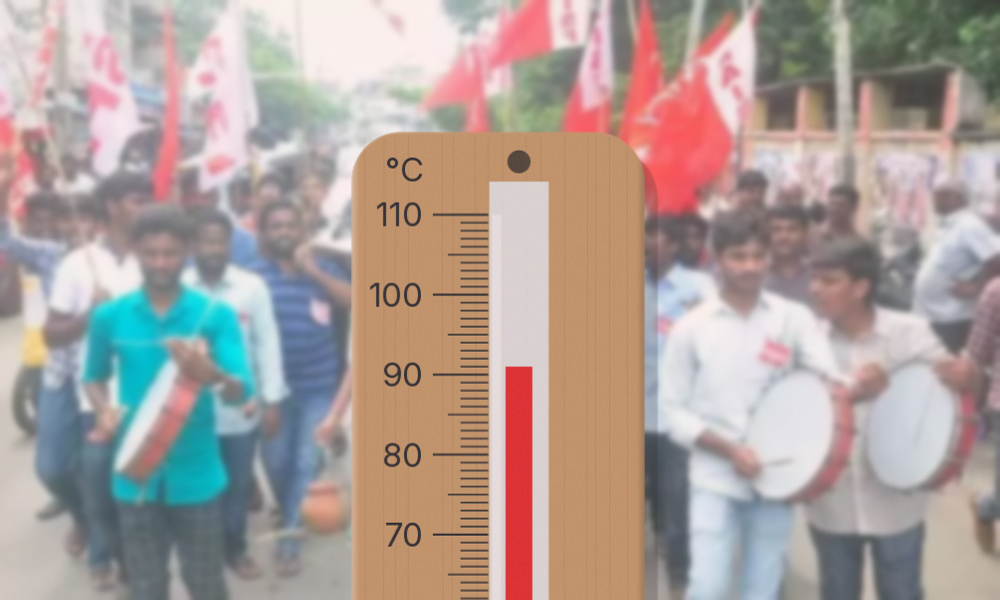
91; °C
